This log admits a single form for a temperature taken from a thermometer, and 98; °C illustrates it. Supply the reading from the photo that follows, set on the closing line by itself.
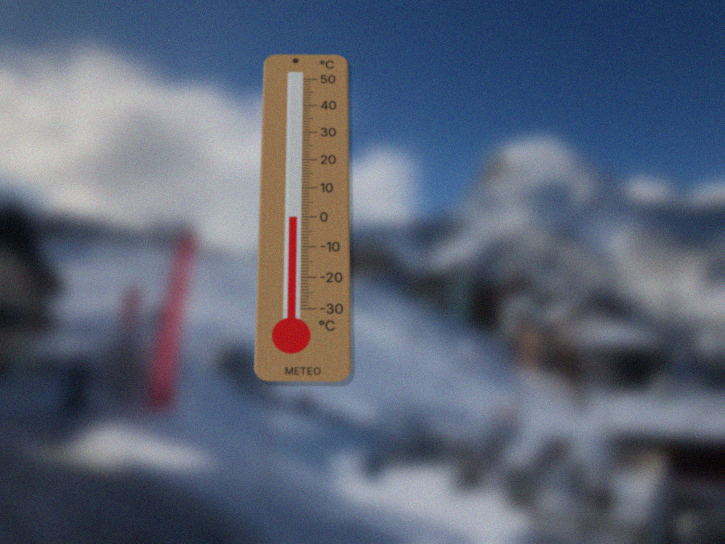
0; °C
